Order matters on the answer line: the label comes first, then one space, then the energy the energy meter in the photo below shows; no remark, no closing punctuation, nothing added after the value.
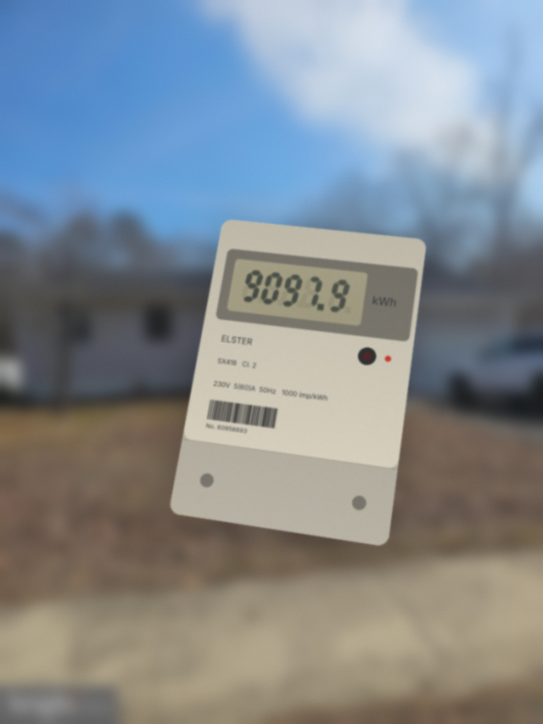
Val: 9097.9 kWh
